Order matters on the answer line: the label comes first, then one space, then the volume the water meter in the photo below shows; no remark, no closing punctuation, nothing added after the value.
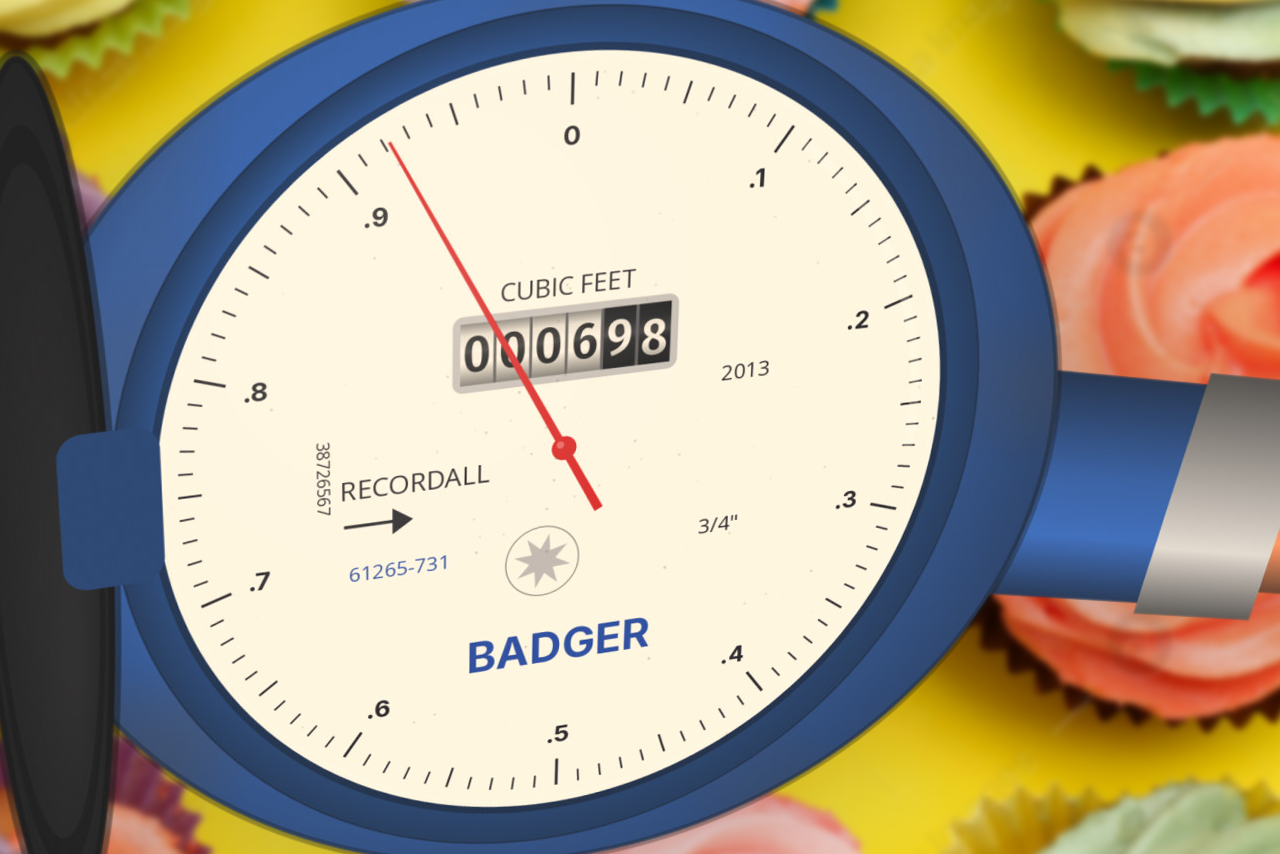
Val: 697.92 ft³
